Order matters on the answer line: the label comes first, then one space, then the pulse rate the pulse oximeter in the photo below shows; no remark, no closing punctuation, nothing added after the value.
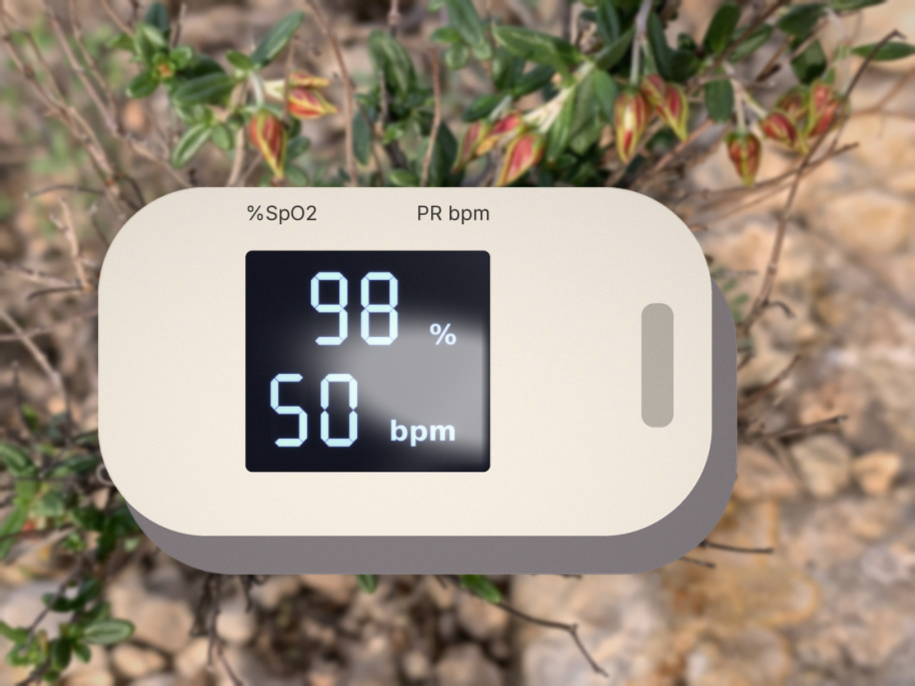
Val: 50 bpm
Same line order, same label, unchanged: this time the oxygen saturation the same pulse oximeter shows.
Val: 98 %
